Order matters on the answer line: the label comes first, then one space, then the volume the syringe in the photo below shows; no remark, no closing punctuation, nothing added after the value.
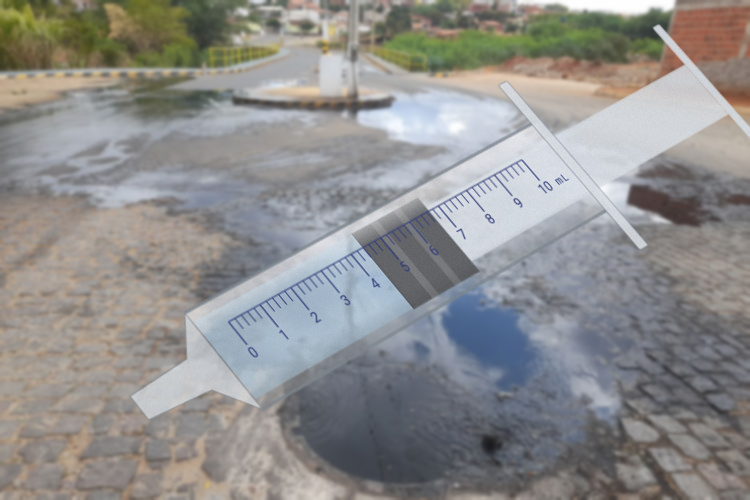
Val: 4.4 mL
